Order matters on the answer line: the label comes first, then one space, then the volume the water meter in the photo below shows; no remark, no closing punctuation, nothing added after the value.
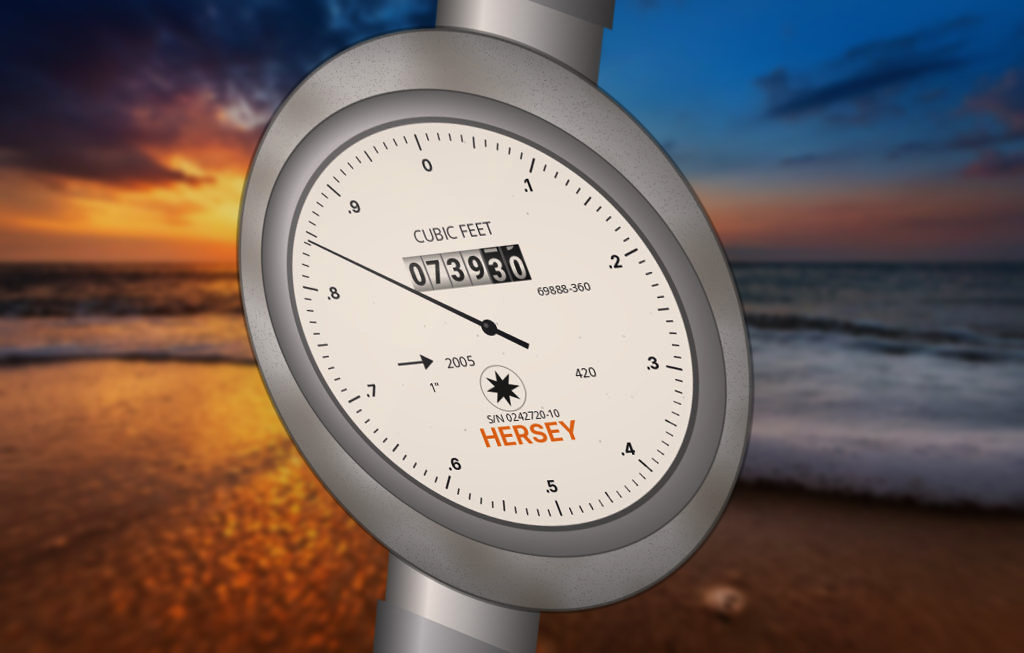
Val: 73929.84 ft³
